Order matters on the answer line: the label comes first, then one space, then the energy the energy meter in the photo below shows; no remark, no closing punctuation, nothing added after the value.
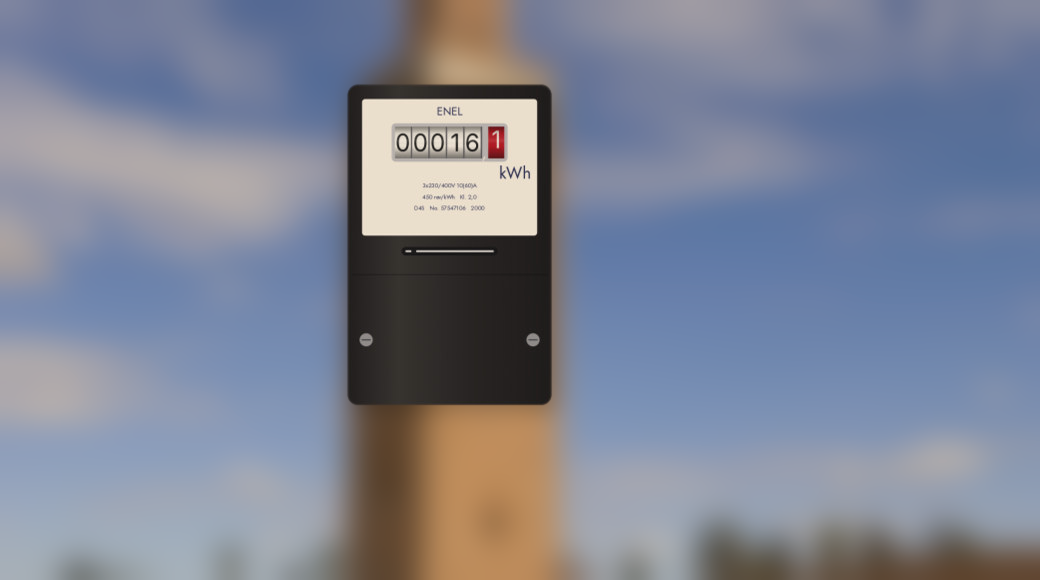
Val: 16.1 kWh
